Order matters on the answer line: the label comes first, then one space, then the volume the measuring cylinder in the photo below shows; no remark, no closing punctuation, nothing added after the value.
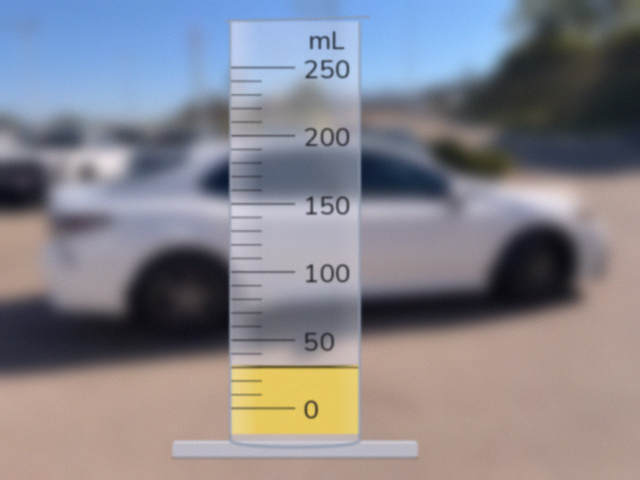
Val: 30 mL
